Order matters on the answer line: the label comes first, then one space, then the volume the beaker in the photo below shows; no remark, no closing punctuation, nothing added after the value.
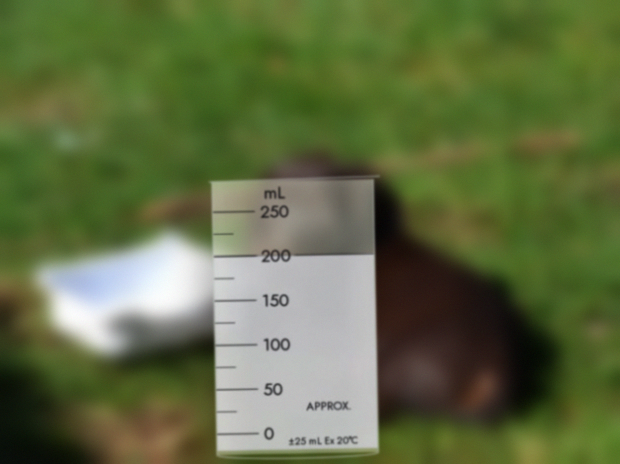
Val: 200 mL
